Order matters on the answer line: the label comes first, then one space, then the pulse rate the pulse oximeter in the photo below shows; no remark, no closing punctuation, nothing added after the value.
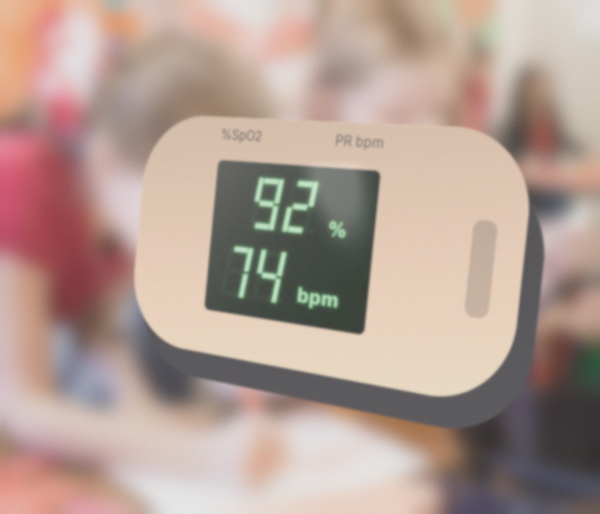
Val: 74 bpm
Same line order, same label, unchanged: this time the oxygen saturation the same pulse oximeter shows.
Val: 92 %
